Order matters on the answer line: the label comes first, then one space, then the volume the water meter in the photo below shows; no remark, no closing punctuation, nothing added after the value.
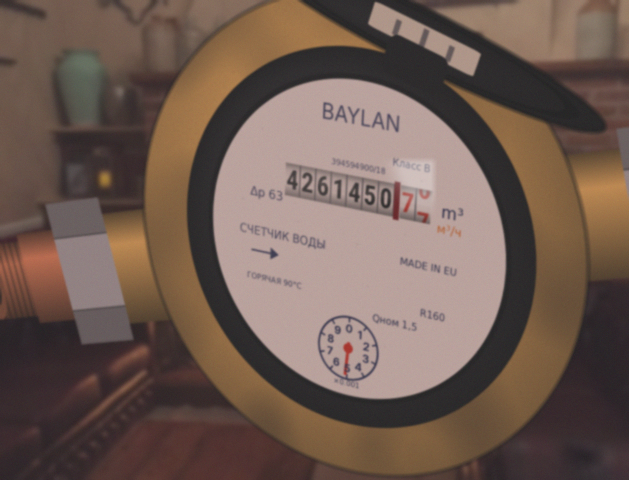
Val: 4261450.765 m³
